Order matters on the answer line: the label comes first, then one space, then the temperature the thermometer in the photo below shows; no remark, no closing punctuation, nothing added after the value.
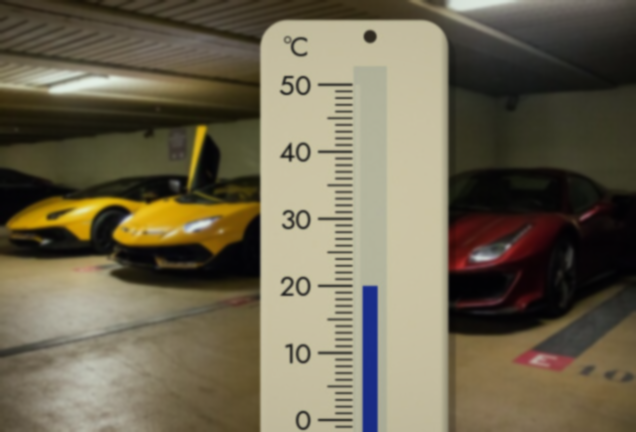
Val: 20 °C
